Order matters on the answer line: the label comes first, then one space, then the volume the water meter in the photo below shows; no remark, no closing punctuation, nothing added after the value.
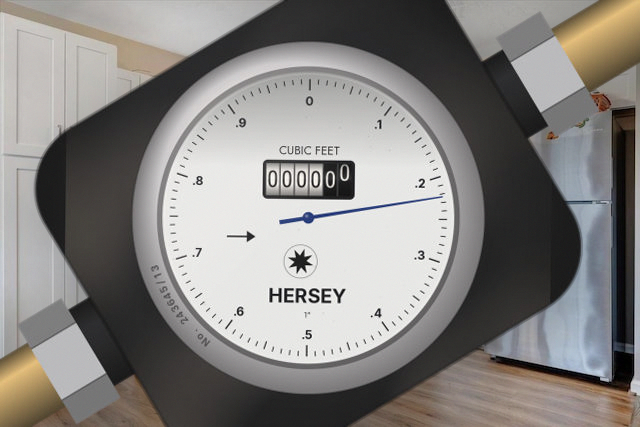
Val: 0.22 ft³
